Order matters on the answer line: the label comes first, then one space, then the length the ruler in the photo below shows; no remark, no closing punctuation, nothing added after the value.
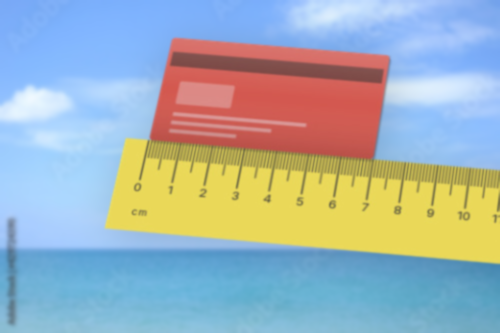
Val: 7 cm
